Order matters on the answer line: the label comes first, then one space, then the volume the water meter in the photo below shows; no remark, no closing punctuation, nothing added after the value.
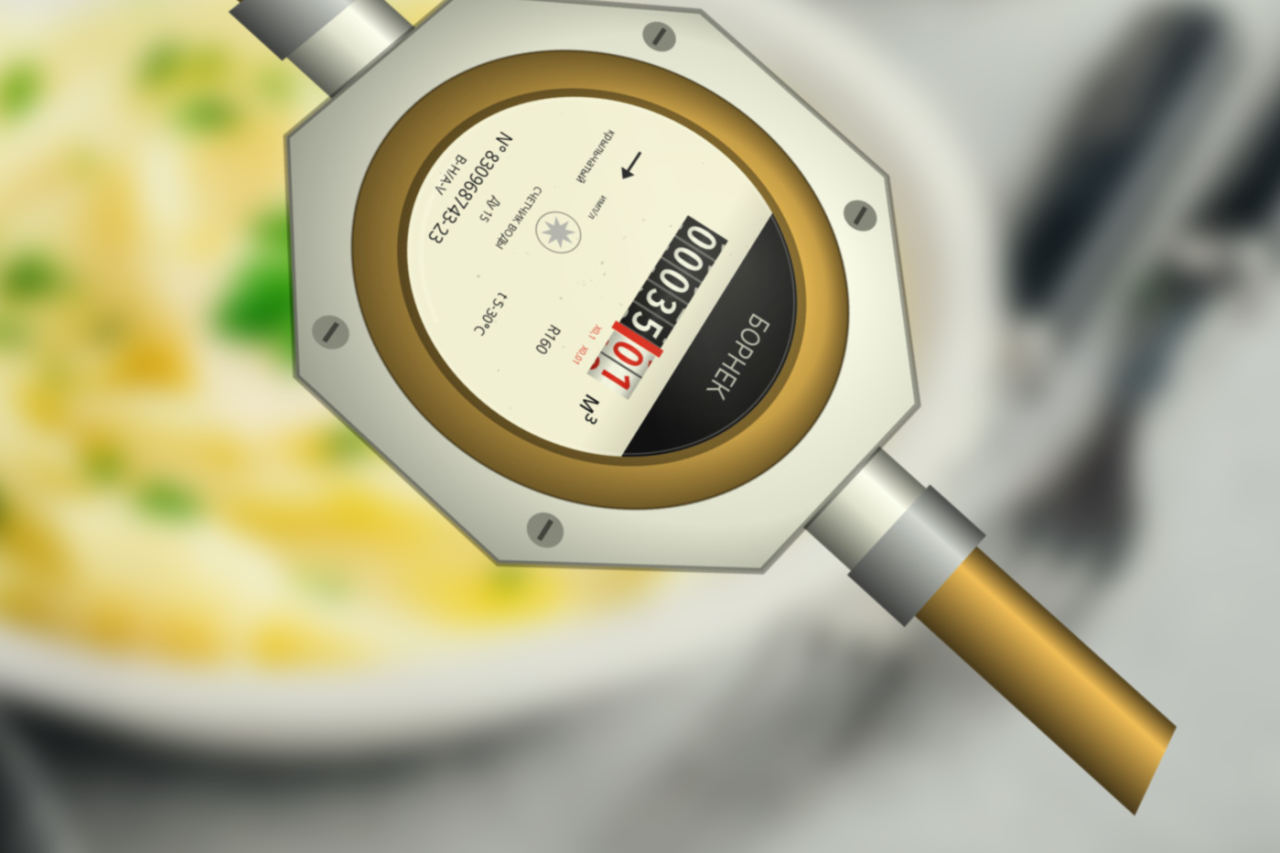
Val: 35.01 m³
